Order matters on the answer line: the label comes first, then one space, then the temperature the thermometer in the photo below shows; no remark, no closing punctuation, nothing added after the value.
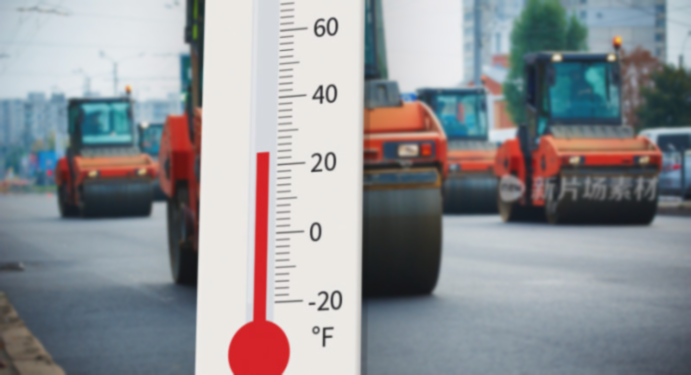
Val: 24 °F
